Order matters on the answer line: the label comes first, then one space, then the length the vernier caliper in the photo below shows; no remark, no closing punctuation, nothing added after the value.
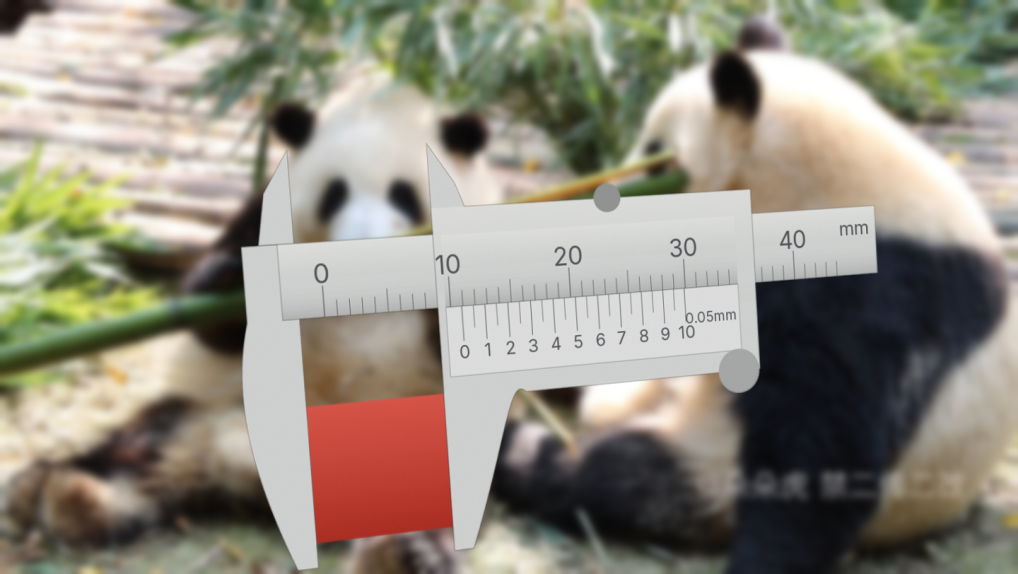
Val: 10.9 mm
